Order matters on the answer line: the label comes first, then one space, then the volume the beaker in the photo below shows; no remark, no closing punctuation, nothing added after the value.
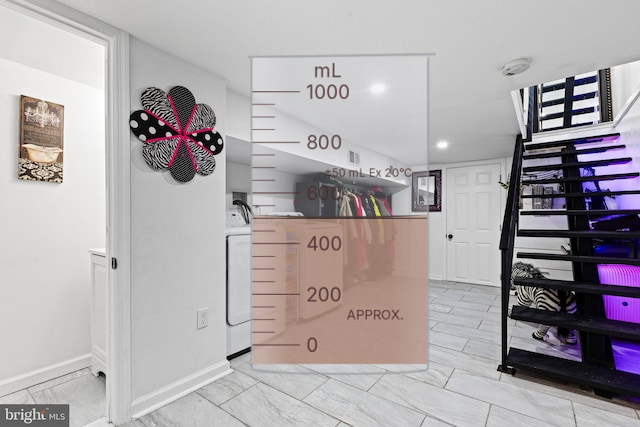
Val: 500 mL
